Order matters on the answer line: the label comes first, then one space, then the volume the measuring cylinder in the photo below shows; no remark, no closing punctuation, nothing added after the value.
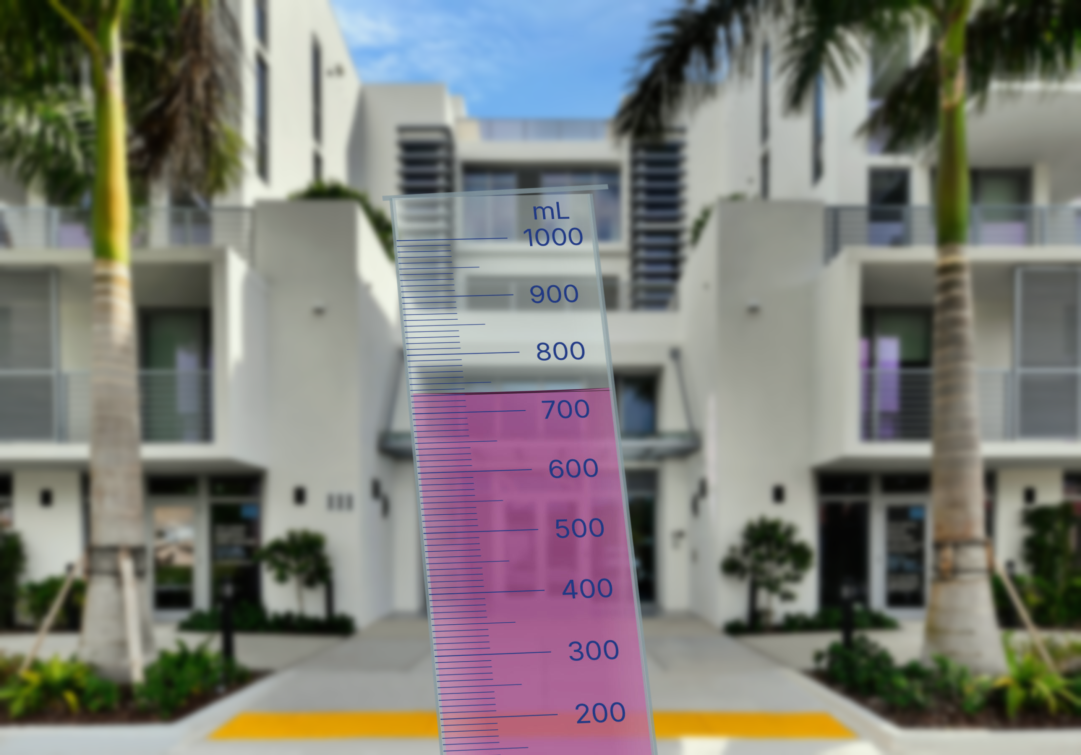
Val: 730 mL
